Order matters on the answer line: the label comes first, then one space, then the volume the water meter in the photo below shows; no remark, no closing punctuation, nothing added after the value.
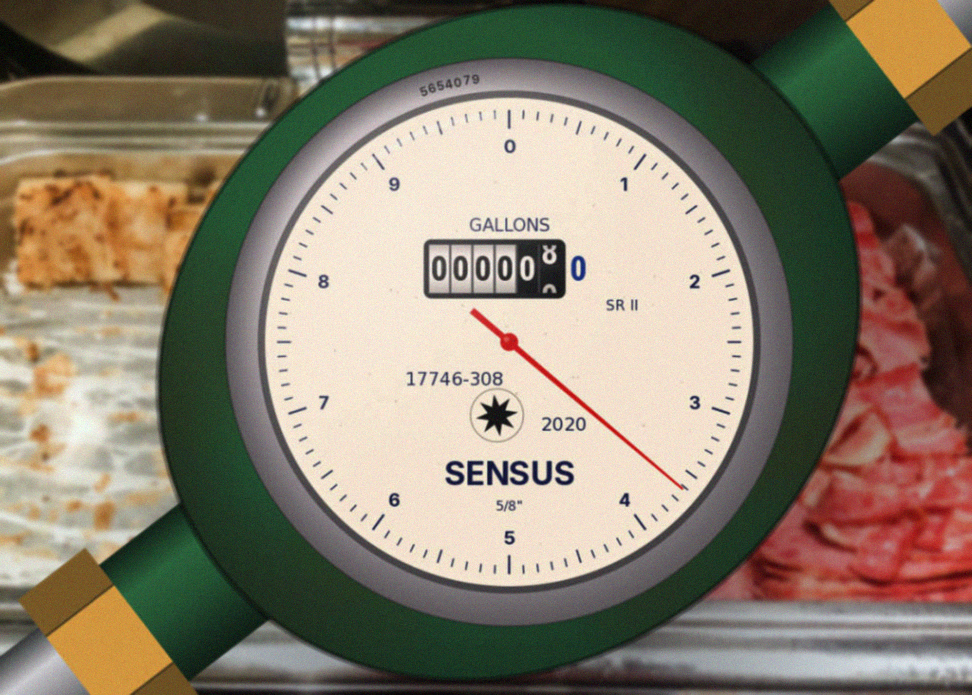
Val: 83.6 gal
